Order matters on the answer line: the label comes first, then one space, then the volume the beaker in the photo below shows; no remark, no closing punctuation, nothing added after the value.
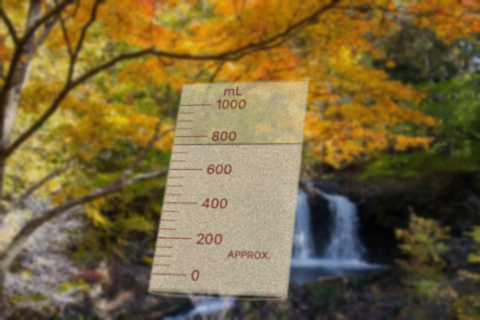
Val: 750 mL
